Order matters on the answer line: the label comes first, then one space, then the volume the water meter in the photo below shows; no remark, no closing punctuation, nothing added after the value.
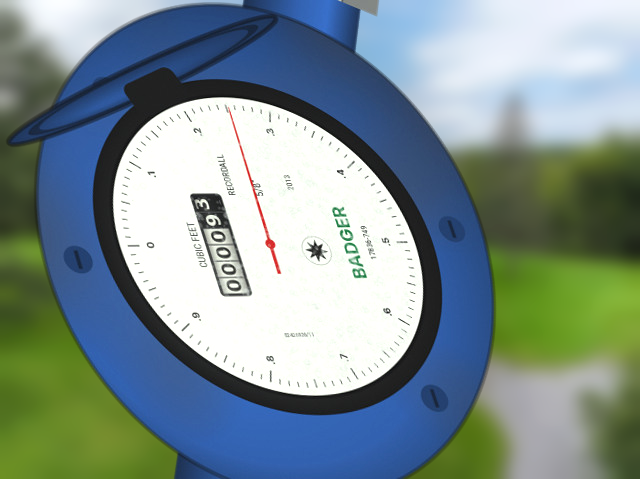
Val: 93.25 ft³
